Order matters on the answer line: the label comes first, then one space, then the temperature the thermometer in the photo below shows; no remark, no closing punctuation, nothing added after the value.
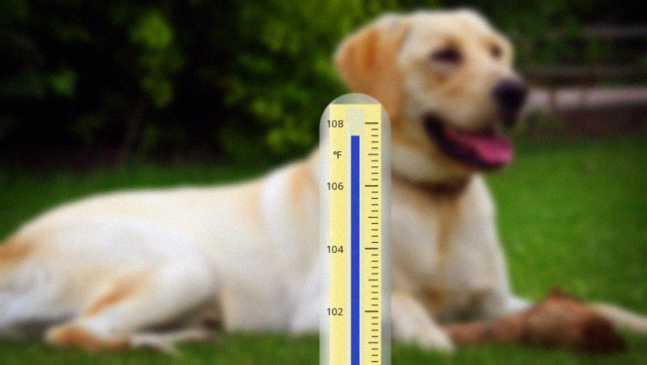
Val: 107.6 °F
